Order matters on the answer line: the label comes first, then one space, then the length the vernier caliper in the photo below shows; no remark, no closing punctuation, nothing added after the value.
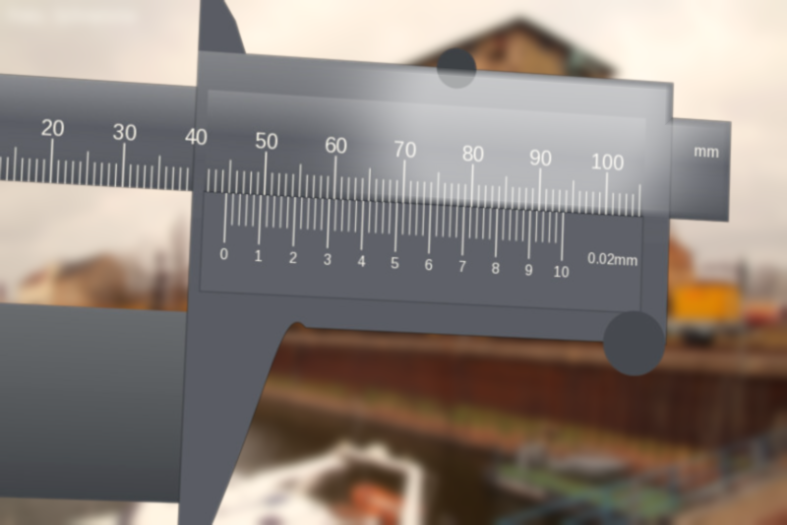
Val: 44.6 mm
